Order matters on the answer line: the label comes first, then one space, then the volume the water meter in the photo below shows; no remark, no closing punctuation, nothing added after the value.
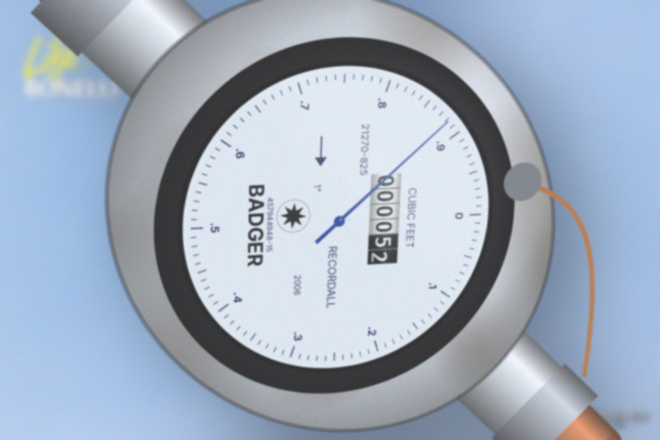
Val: 51.88 ft³
